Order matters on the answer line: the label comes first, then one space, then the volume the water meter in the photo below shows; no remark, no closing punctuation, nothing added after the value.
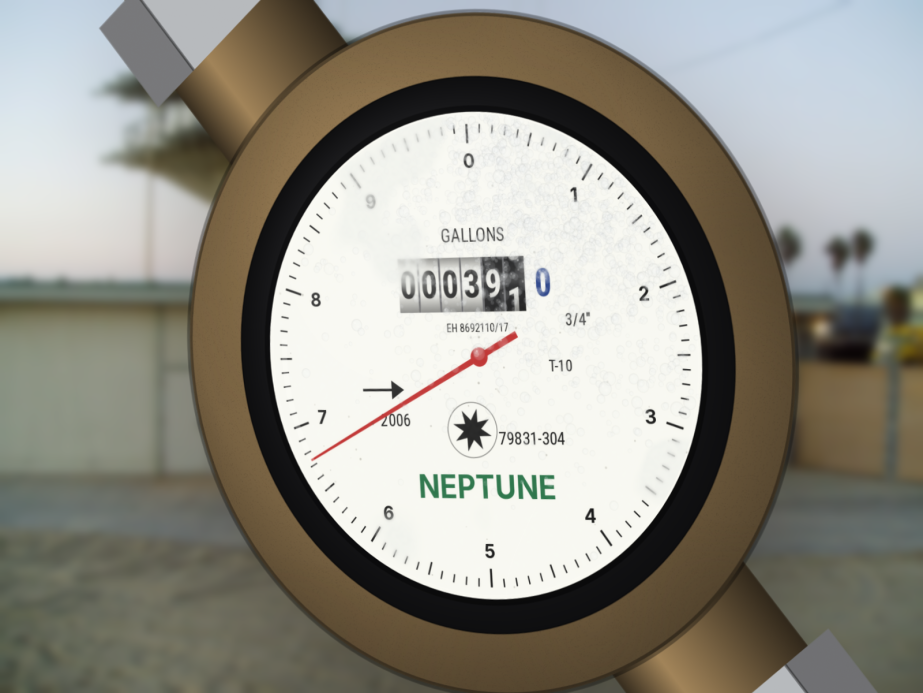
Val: 3906.7 gal
